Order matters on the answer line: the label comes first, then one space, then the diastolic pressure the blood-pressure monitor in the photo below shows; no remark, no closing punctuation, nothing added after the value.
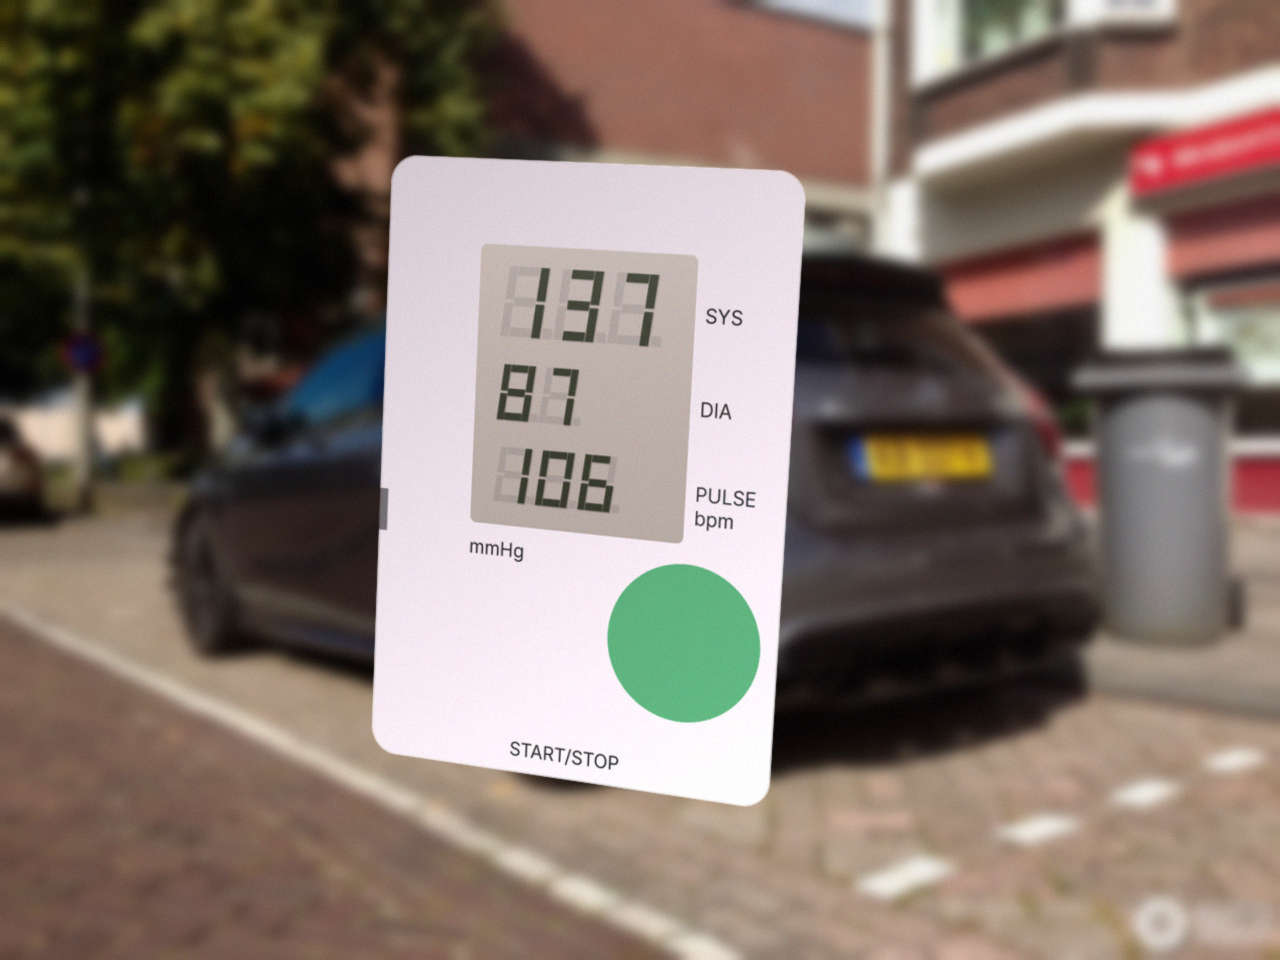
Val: 87 mmHg
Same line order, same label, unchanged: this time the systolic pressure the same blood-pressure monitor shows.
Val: 137 mmHg
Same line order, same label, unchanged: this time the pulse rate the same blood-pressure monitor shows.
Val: 106 bpm
